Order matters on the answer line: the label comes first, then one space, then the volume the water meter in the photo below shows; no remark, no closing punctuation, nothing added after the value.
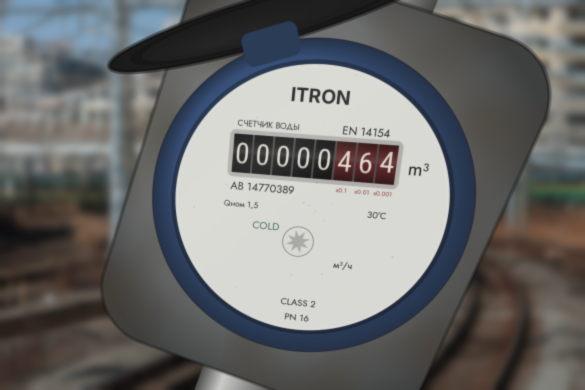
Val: 0.464 m³
